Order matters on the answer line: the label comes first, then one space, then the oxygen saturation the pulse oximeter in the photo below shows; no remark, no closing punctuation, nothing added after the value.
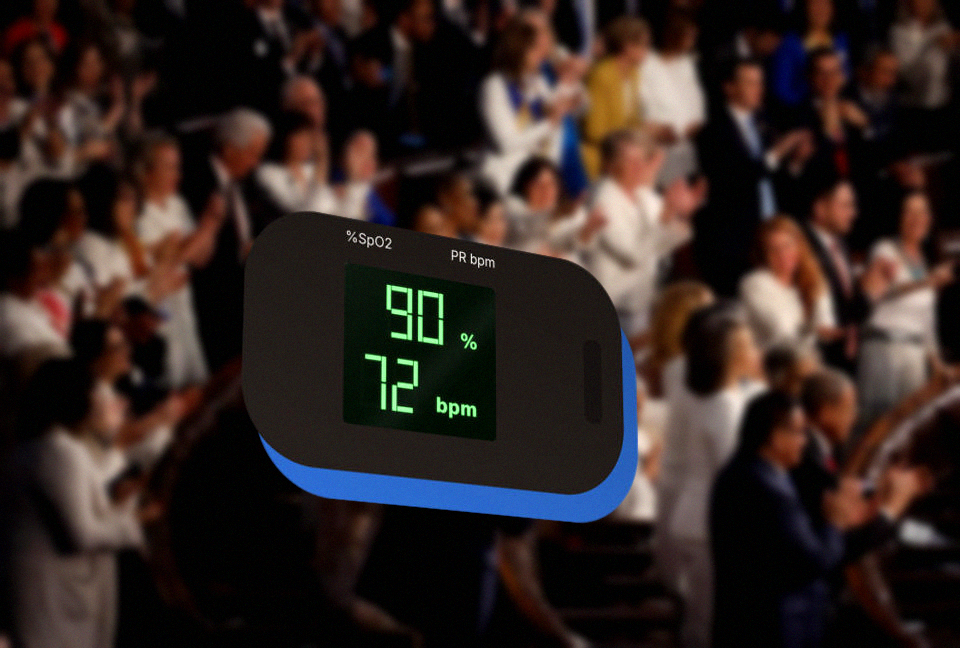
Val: 90 %
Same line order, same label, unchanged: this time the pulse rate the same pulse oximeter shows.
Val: 72 bpm
